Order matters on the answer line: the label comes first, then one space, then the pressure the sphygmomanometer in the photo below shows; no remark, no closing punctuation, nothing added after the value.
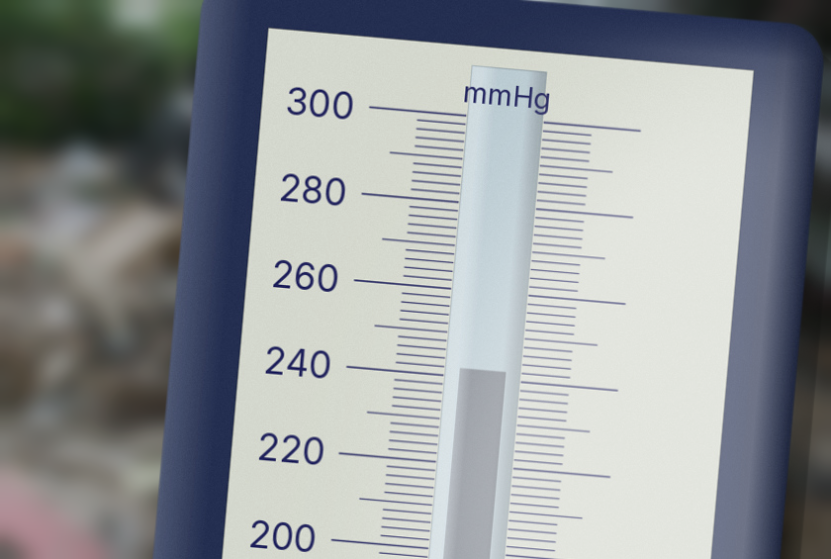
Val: 242 mmHg
